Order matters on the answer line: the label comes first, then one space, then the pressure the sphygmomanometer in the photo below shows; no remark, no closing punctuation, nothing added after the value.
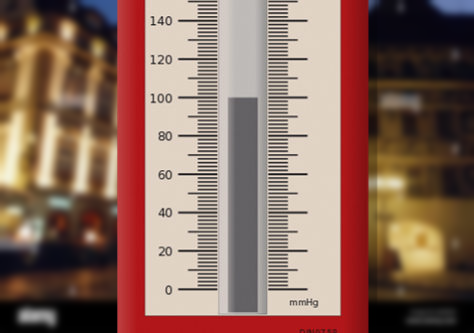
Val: 100 mmHg
